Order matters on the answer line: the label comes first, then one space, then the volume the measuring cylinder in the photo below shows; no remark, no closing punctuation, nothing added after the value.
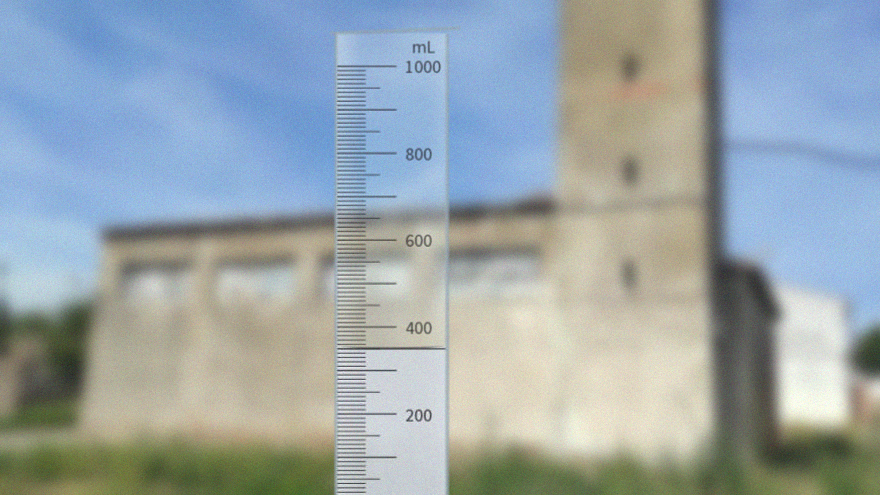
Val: 350 mL
